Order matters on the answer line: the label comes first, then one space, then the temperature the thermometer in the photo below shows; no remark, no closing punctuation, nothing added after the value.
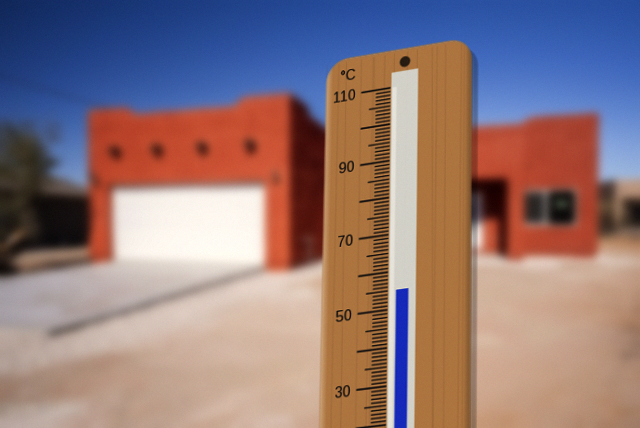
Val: 55 °C
